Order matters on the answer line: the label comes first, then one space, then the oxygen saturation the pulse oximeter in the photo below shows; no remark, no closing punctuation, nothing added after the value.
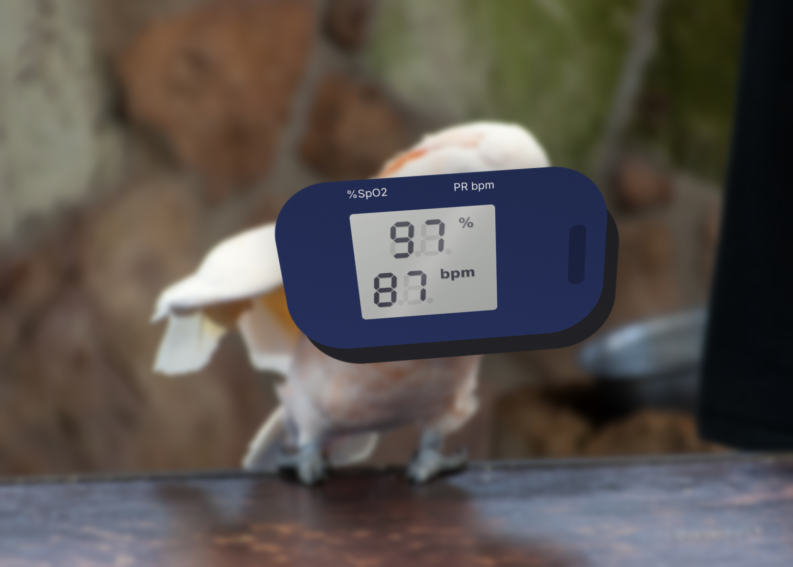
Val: 97 %
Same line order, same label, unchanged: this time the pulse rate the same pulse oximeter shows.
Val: 87 bpm
